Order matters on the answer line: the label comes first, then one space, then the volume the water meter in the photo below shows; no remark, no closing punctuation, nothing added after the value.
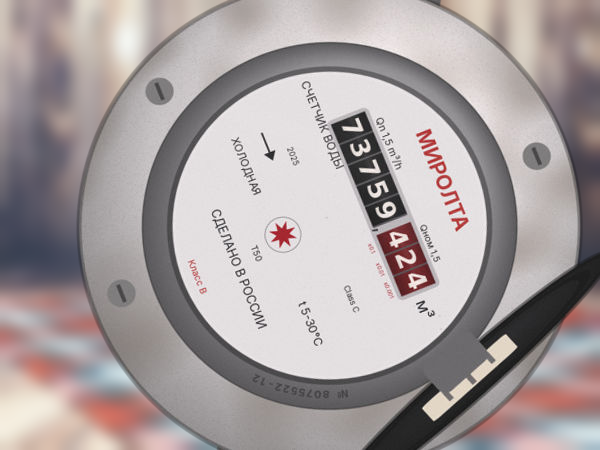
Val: 73759.424 m³
